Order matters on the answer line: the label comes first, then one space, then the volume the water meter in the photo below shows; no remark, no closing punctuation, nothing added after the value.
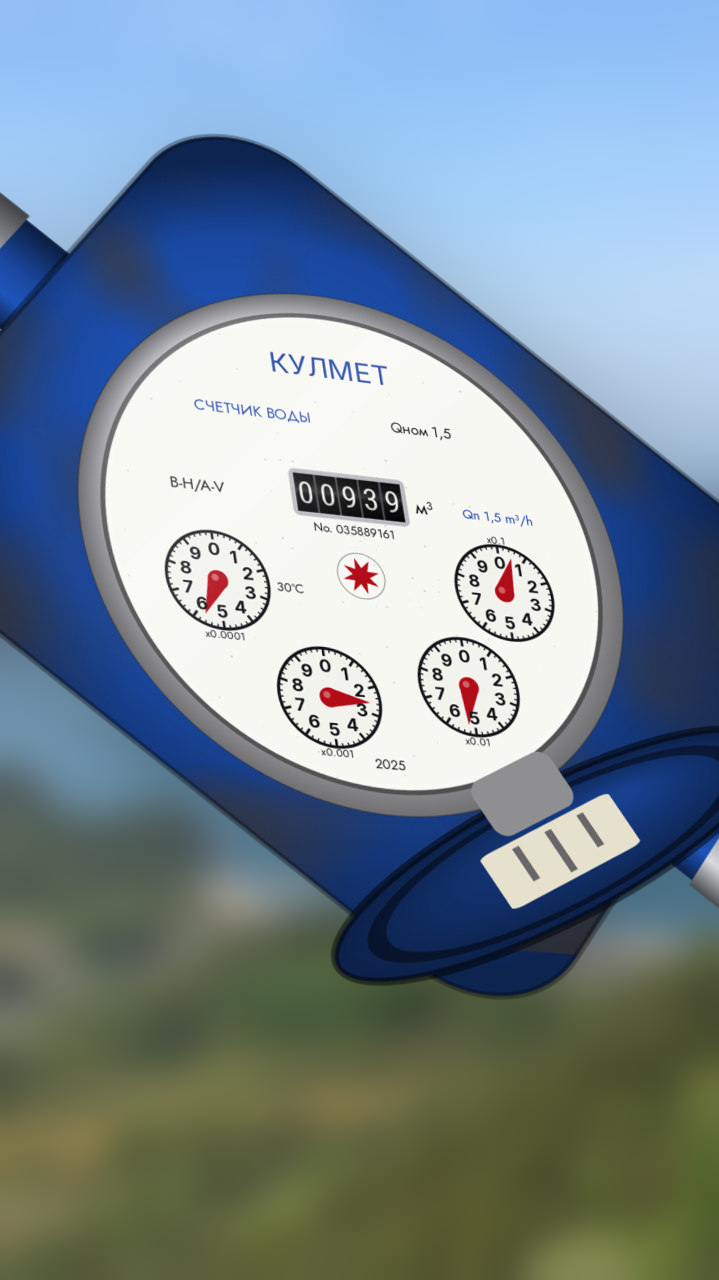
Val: 939.0525 m³
